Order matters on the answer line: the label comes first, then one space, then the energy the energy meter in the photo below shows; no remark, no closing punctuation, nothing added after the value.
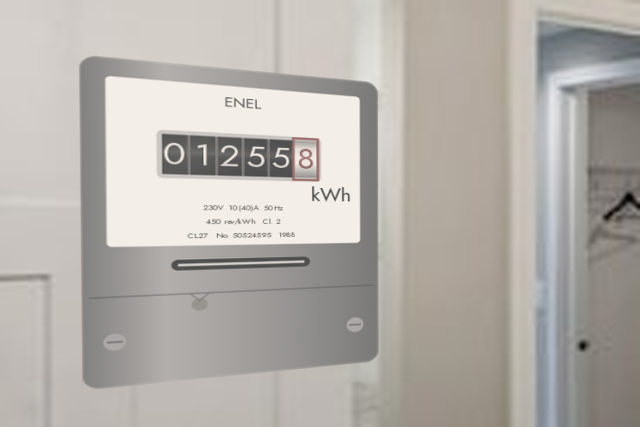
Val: 1255.8 kWh
